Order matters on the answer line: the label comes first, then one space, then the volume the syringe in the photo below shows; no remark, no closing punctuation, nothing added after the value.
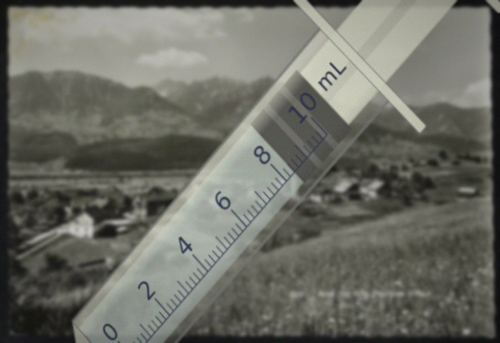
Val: 8.4 mL
